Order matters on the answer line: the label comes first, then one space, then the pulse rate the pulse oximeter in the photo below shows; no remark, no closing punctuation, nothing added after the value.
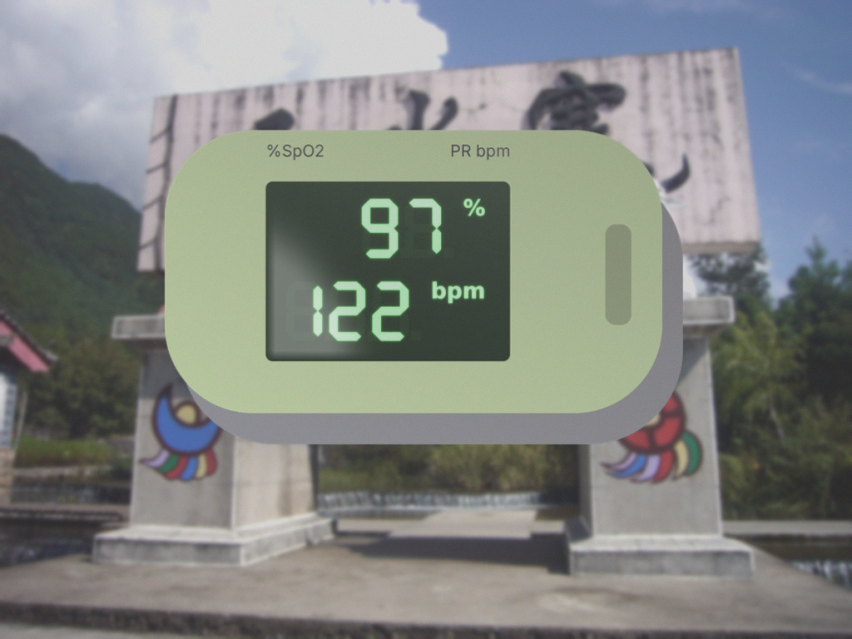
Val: 122 bpm
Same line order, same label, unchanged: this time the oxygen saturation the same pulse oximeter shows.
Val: 97 %
